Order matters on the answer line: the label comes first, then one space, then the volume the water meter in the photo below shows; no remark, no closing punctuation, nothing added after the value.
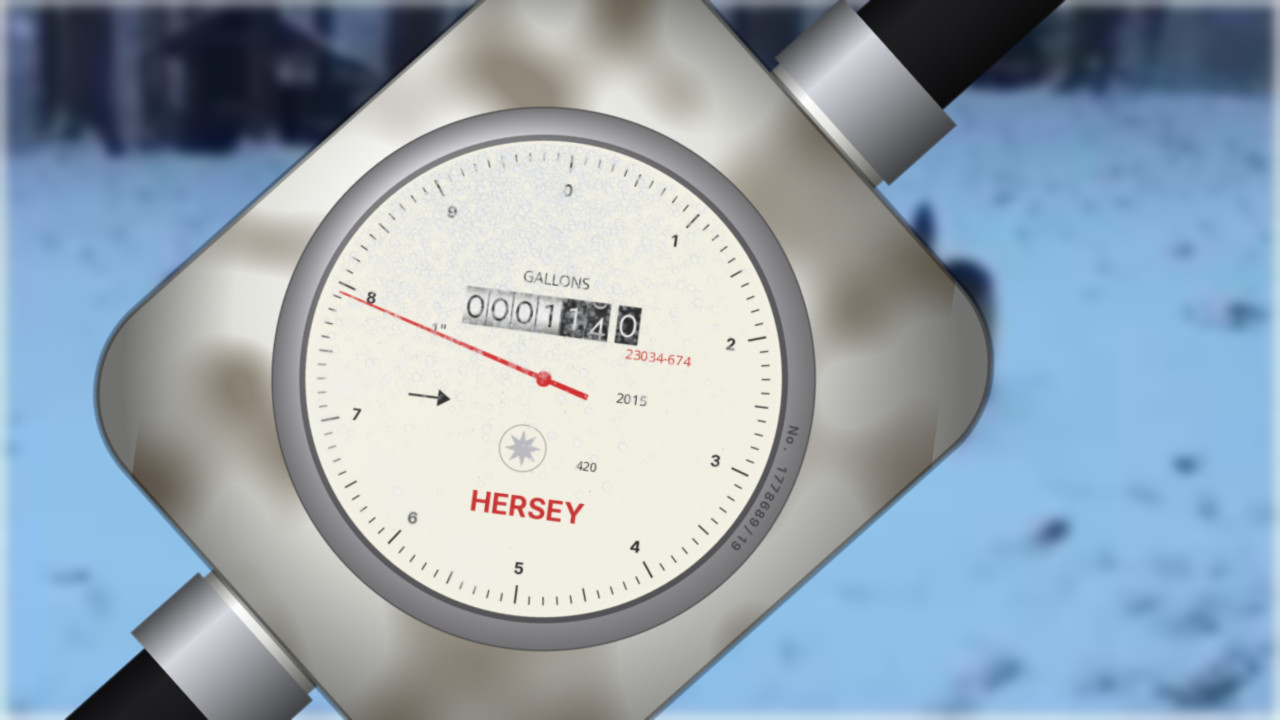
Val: 1137.9 gal
